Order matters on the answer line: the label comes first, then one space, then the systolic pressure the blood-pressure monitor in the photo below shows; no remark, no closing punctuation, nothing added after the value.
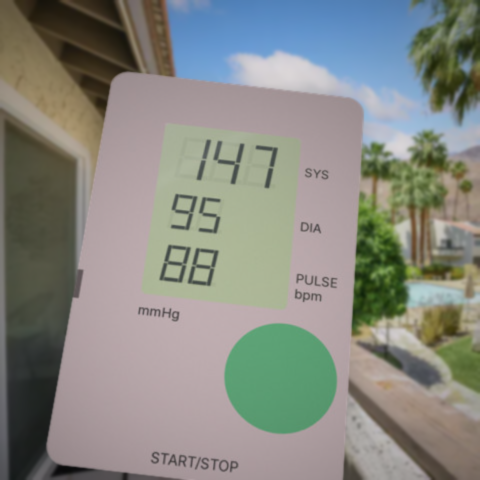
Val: 147 mmHg
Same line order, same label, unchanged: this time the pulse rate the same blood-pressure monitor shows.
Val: 88 bpm
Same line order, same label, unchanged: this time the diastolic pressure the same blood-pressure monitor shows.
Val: 95 mmHg
